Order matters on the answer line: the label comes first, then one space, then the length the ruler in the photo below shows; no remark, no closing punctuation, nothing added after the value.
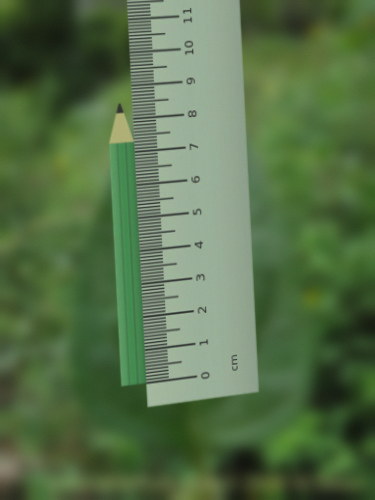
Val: 8.5 cm
